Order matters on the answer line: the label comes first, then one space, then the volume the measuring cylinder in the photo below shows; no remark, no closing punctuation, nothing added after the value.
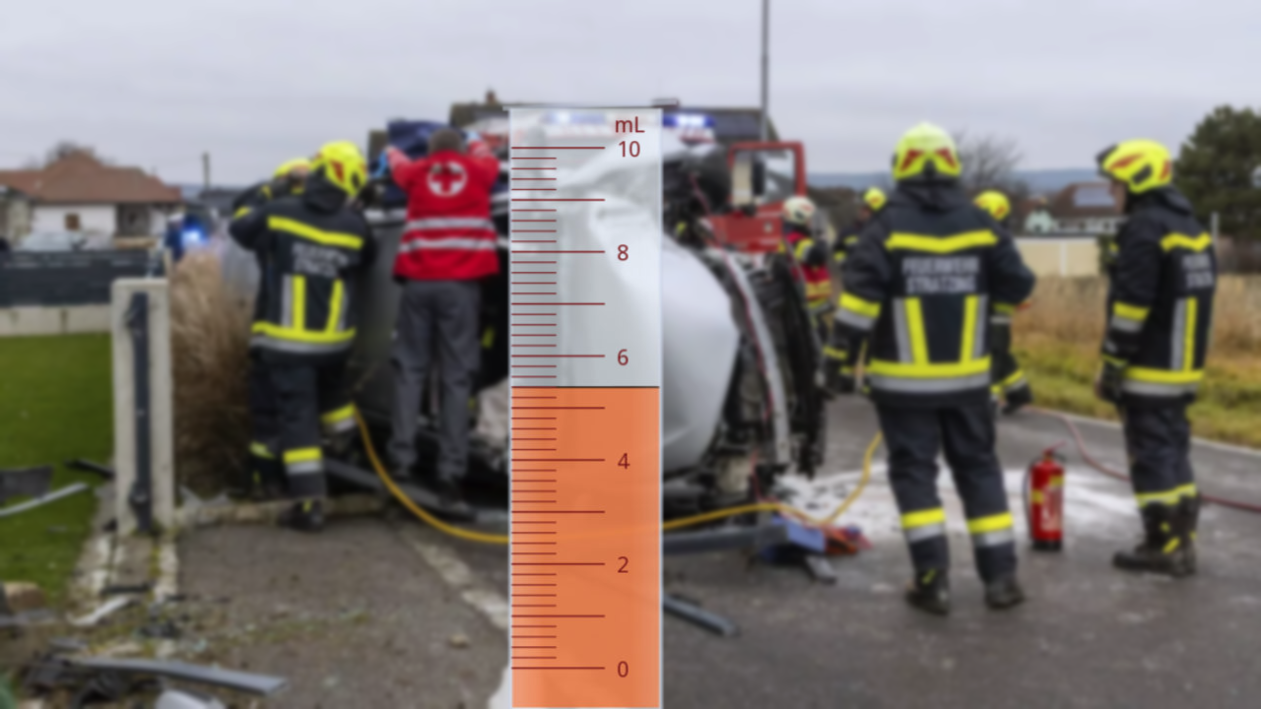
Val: 5.4 mL
